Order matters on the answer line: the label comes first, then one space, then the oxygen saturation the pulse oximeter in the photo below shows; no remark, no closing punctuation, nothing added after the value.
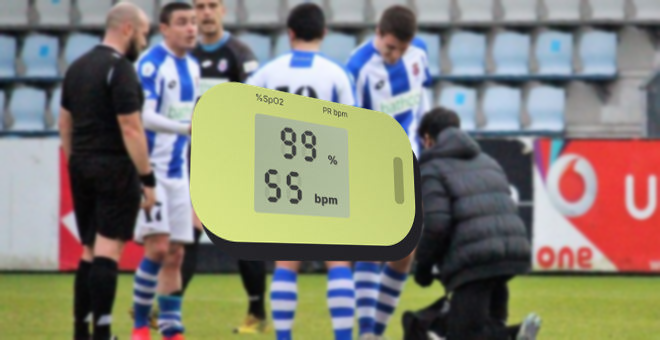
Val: 99 %
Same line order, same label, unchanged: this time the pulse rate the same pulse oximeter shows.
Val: 55 bpm
